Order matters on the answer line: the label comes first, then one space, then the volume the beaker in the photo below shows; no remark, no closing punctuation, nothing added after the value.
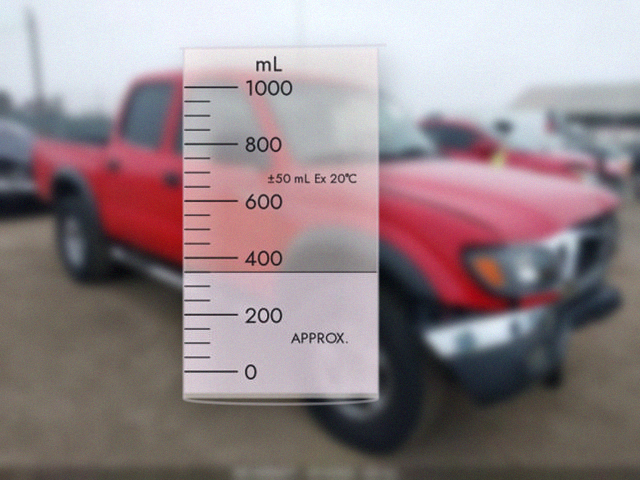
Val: 350 mL
